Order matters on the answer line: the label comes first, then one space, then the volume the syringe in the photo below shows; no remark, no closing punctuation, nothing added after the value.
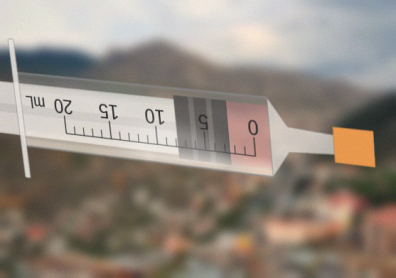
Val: 2.5 mL
